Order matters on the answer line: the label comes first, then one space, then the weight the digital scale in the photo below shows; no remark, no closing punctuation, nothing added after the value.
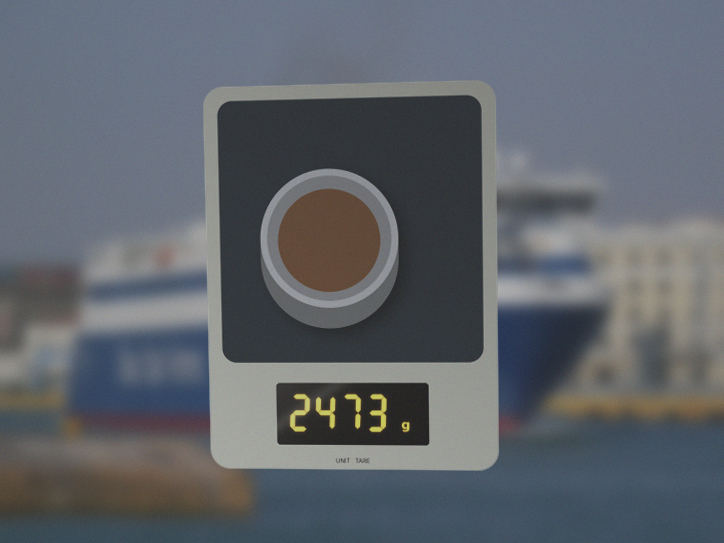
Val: 2473 g
